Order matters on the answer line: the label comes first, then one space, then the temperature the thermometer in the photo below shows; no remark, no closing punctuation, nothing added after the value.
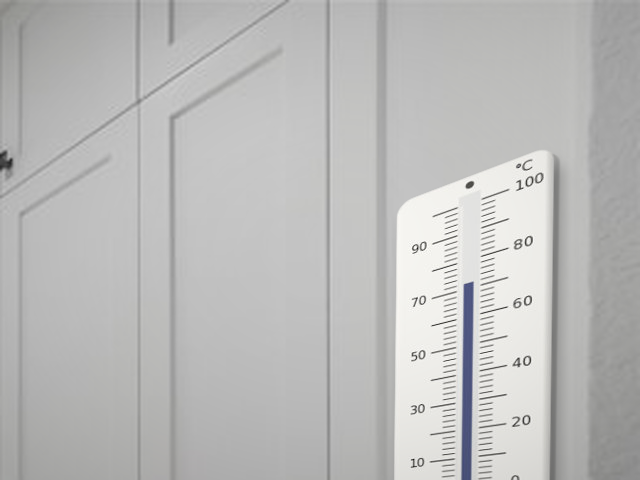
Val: 72 °C
